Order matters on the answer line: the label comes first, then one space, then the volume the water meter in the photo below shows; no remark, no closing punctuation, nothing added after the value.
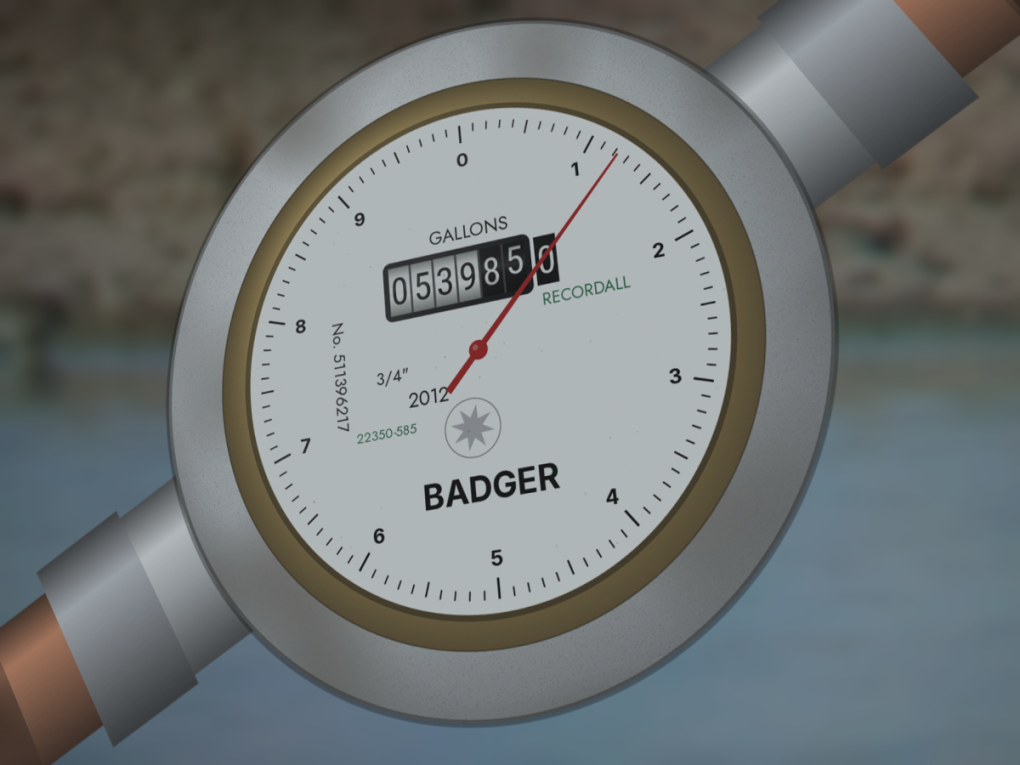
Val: 539851.2 gal
